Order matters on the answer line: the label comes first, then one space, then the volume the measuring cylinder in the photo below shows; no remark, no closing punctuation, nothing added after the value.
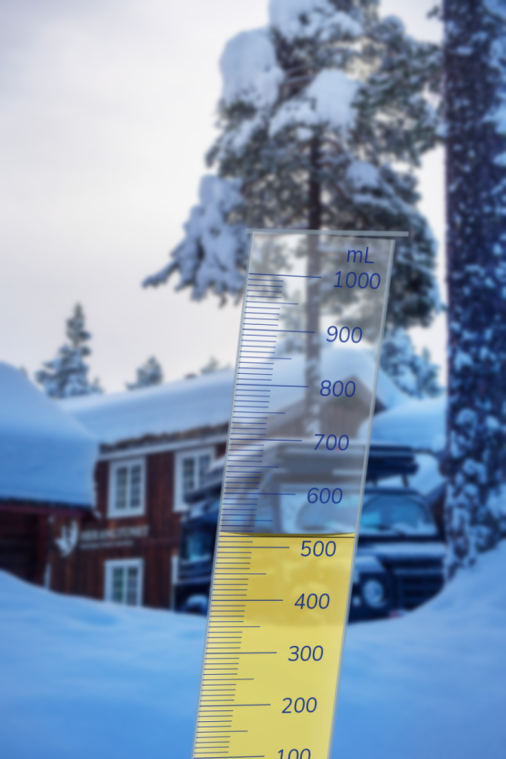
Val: 520 mL
